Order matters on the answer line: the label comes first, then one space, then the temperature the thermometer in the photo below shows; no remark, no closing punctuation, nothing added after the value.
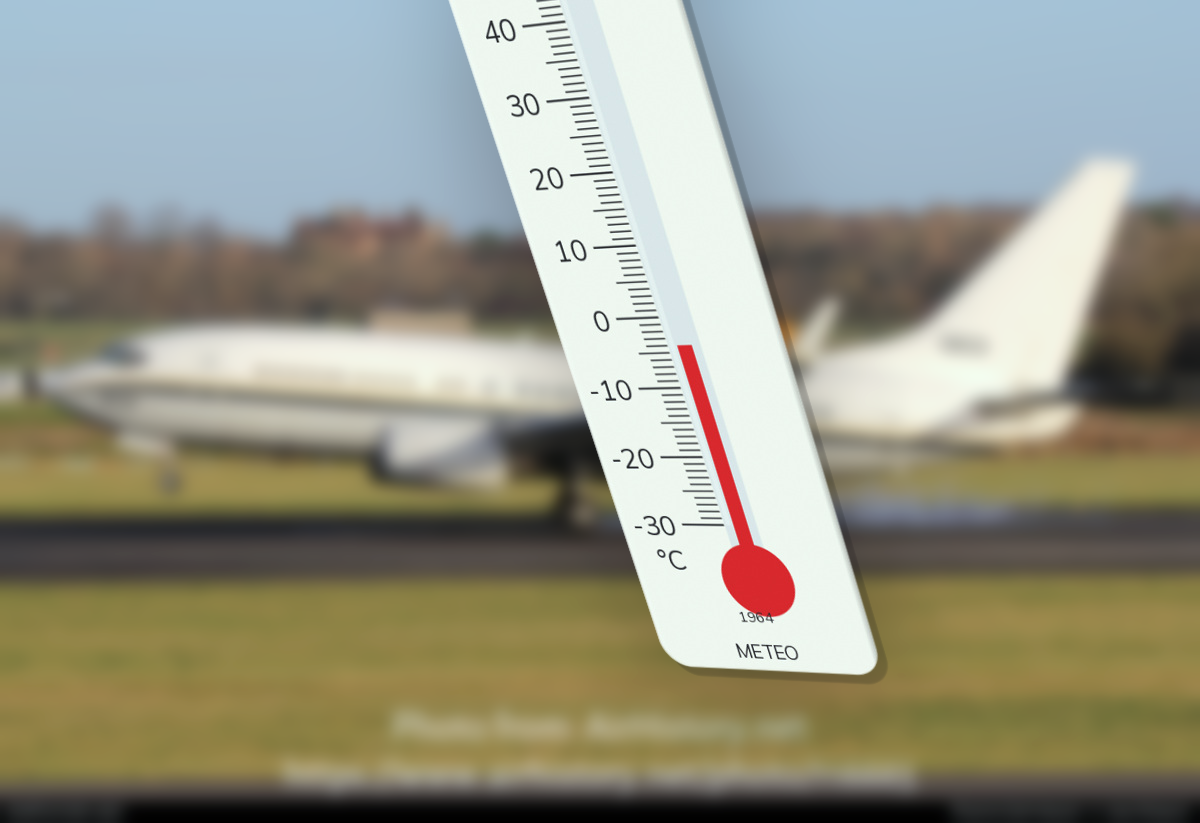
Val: -4 °C
